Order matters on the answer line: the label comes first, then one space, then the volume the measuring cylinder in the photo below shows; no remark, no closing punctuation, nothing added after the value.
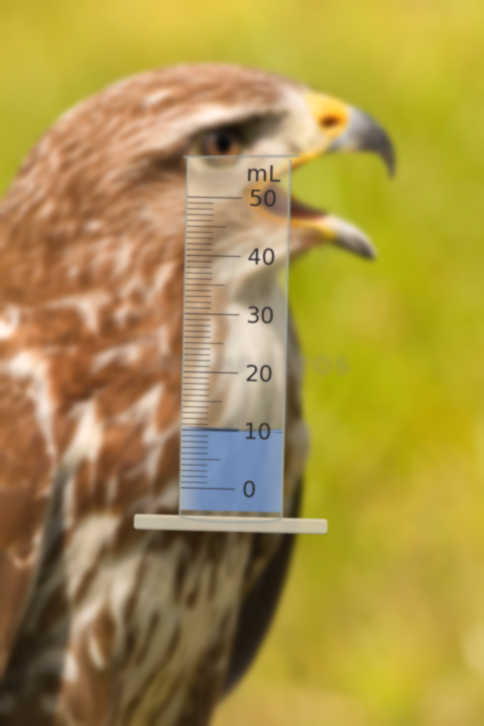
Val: 10 mL
